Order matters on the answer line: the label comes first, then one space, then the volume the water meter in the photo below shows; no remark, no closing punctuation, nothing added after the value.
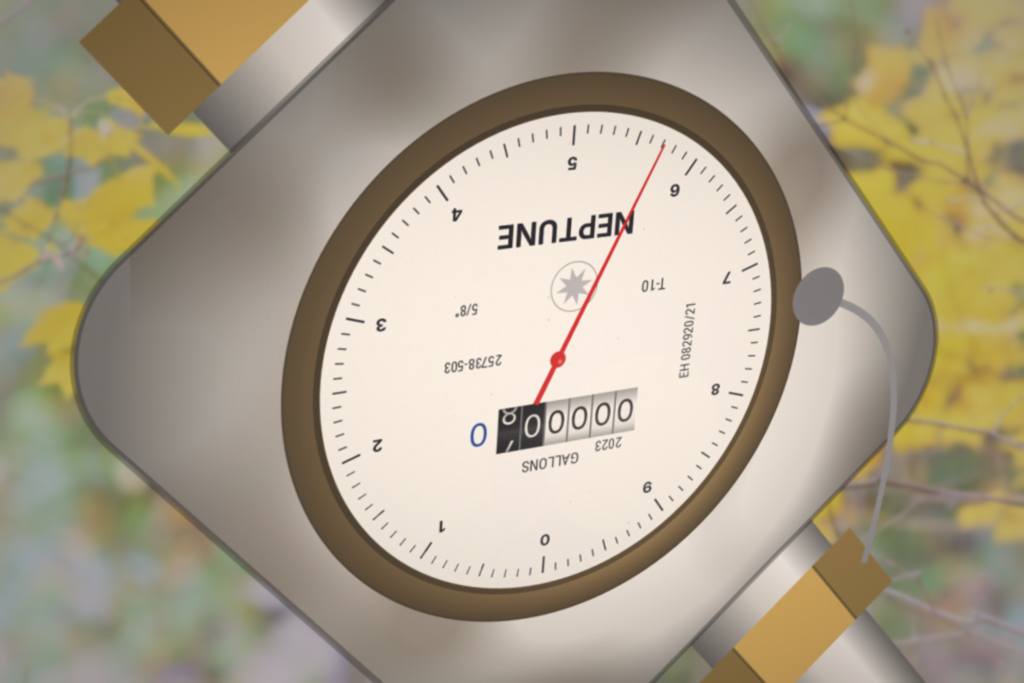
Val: 75.7 gal
